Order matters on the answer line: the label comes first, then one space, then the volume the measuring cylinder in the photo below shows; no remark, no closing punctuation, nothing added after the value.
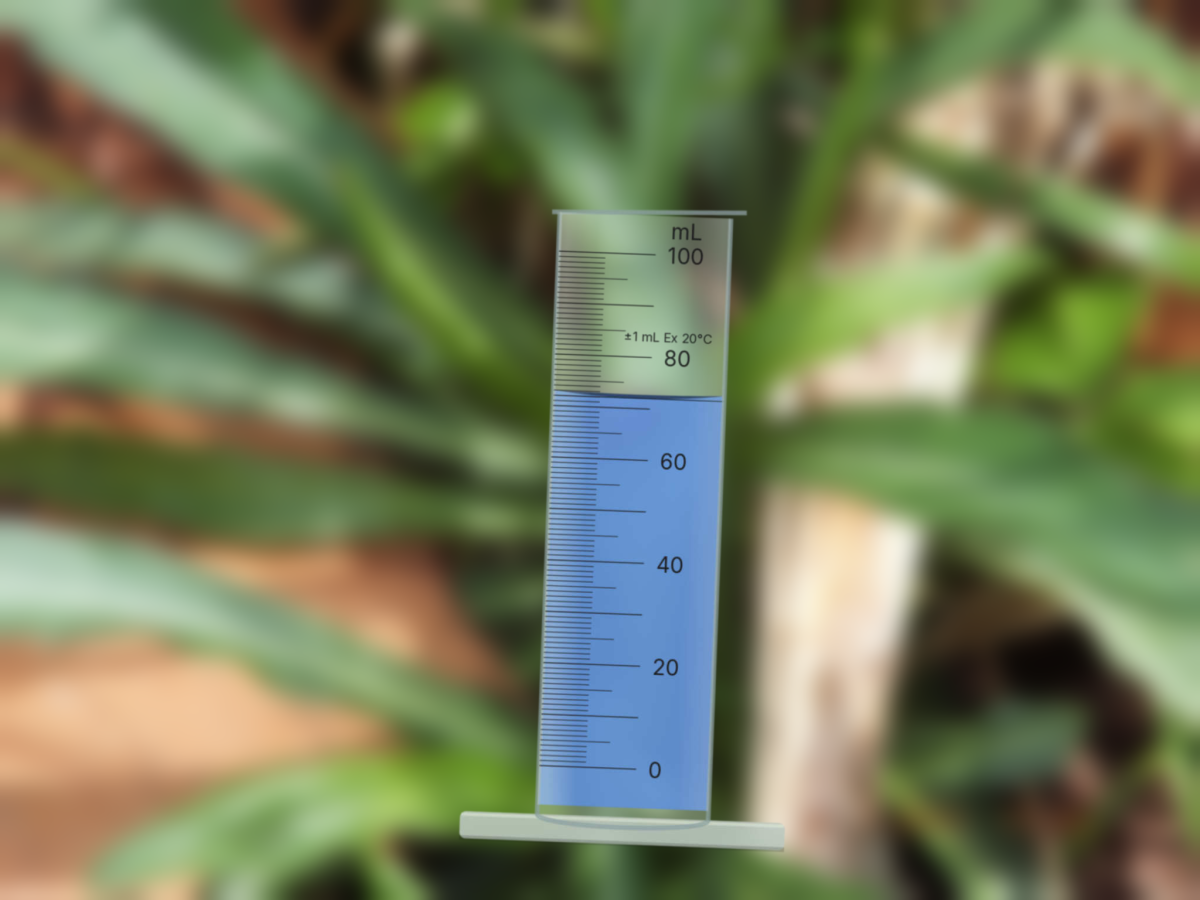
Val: 72 mL
